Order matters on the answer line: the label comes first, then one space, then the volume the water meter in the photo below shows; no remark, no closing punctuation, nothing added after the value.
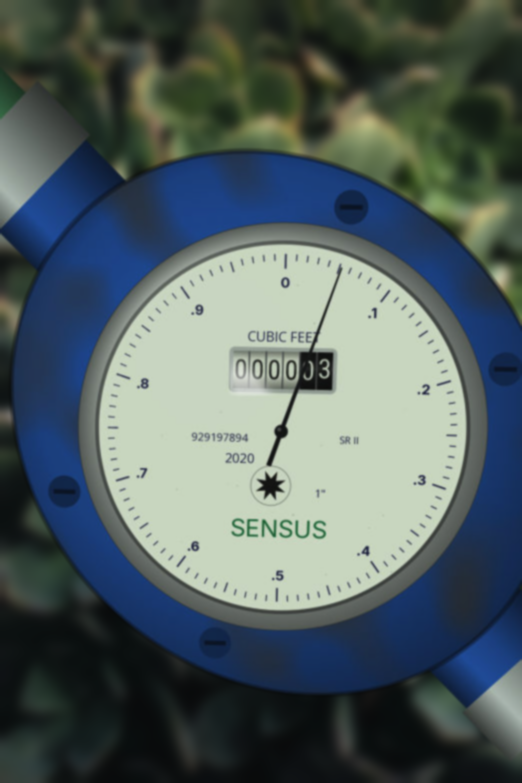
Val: 3.05 ft³
